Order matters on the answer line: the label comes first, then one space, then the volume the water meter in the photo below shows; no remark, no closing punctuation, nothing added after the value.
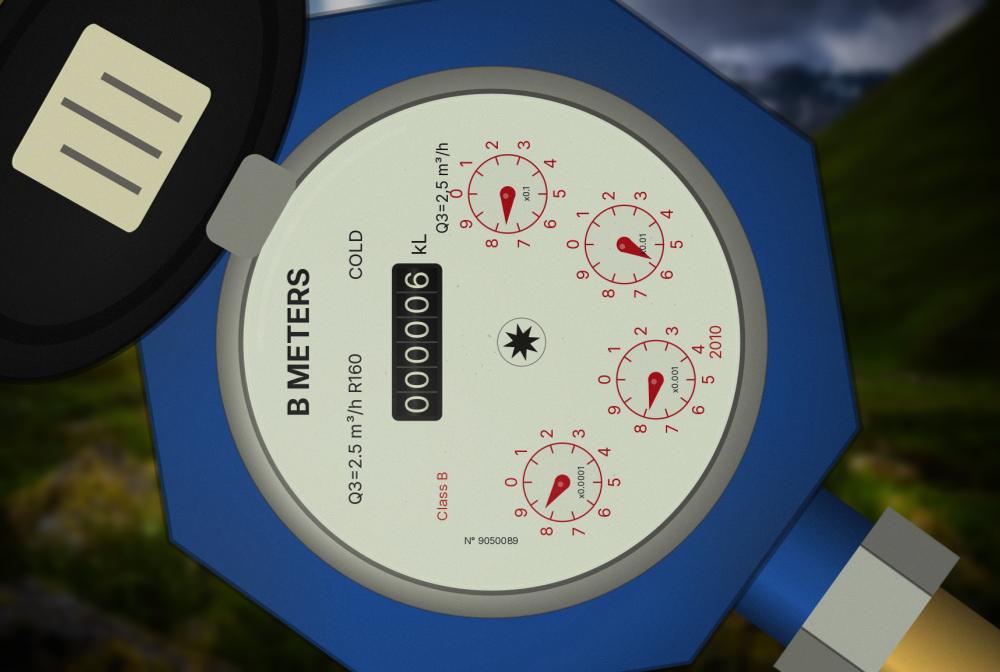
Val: 6.7578 kL
